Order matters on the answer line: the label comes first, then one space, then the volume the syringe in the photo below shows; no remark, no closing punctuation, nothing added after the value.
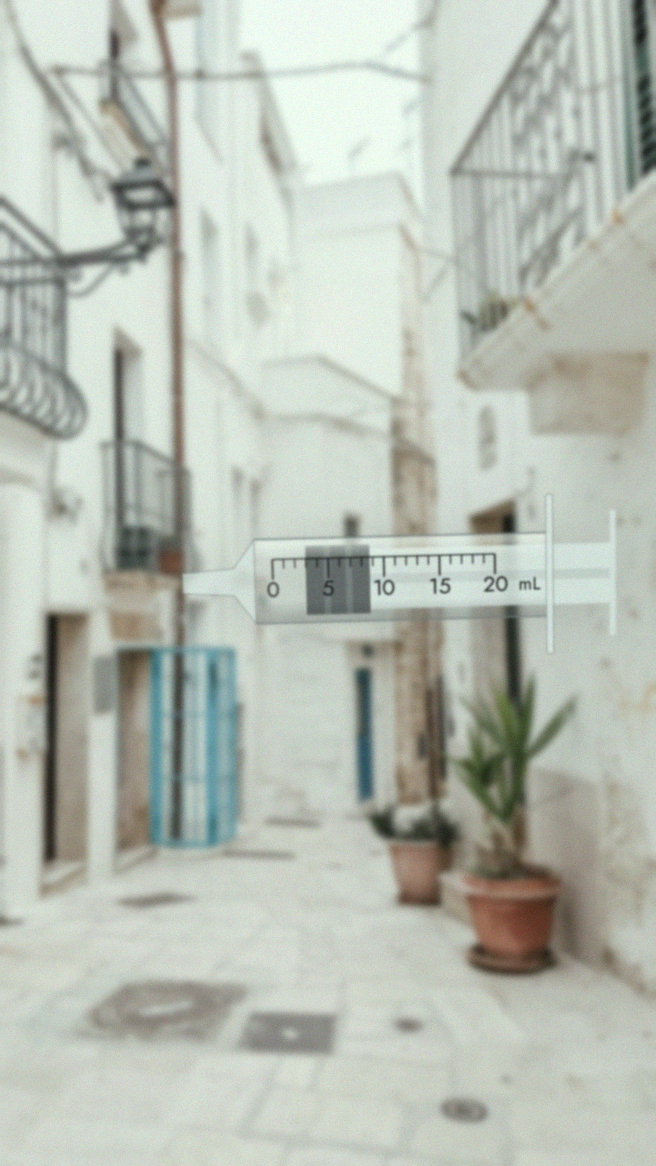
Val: 3 mL
